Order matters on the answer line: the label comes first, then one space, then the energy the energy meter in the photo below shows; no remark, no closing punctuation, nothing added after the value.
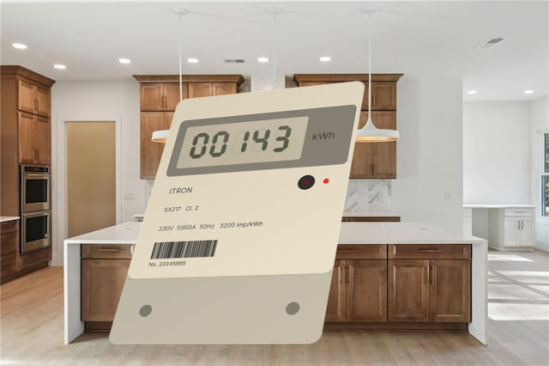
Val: 143 kWh
